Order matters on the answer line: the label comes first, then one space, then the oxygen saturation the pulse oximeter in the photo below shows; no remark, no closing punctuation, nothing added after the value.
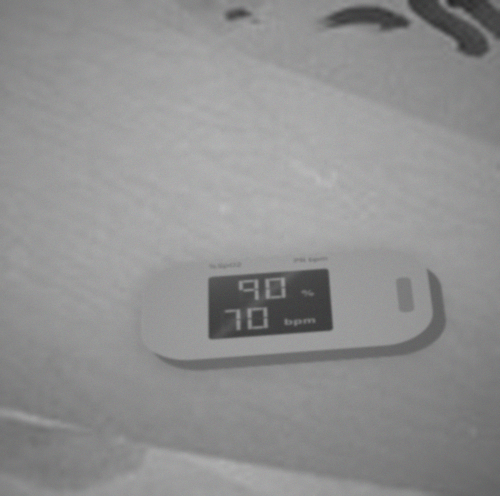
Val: 90 %
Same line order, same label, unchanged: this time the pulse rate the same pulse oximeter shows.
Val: 70 bpm
